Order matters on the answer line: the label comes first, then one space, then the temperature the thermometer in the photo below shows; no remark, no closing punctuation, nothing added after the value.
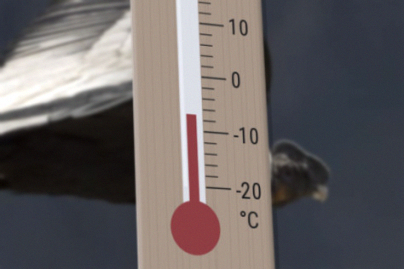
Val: -7 °C
